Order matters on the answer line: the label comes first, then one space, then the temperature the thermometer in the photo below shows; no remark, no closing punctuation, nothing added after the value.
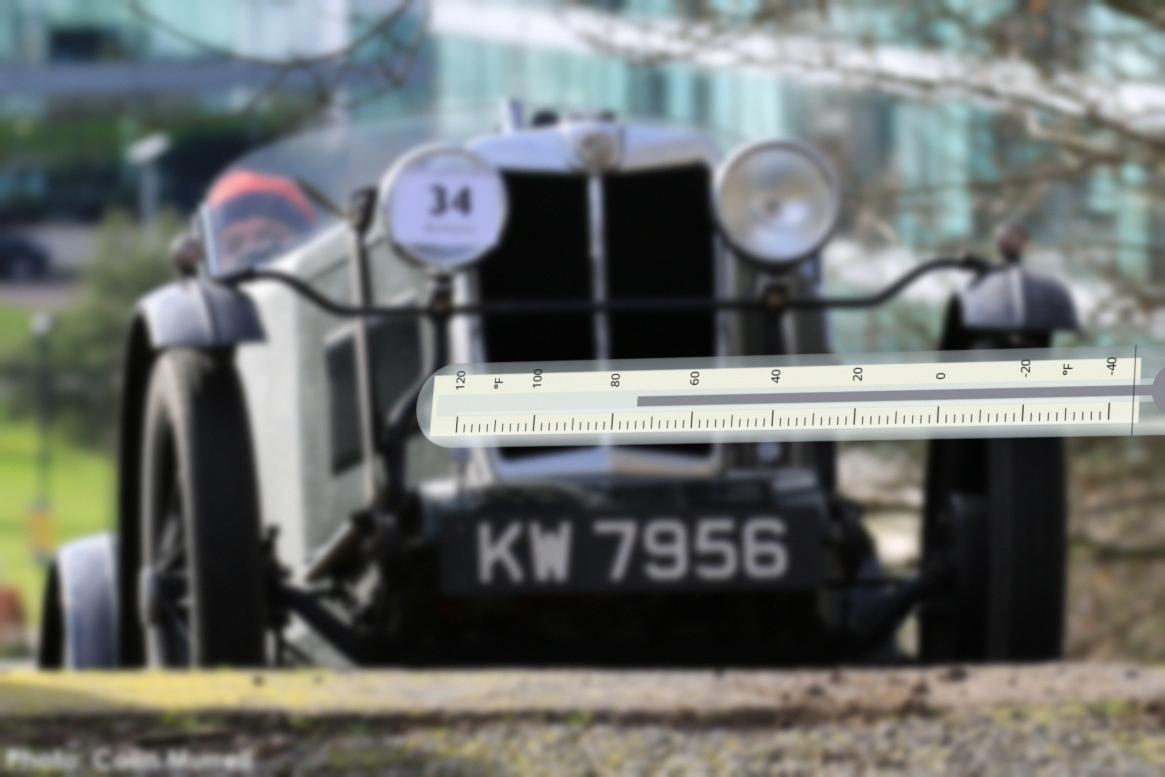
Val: 74 °F
